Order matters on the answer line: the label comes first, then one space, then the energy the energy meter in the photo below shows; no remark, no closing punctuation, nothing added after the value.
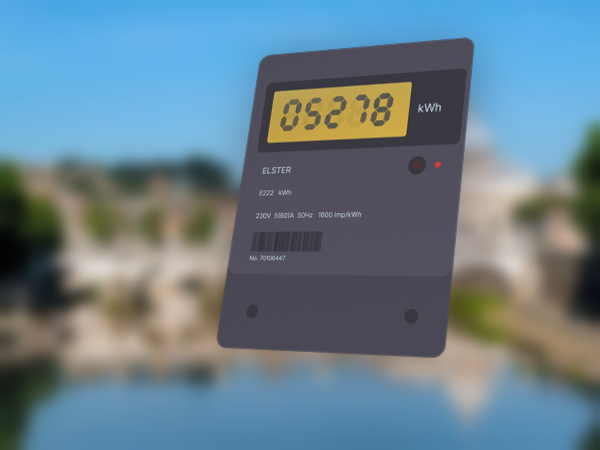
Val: 5278 kWh
